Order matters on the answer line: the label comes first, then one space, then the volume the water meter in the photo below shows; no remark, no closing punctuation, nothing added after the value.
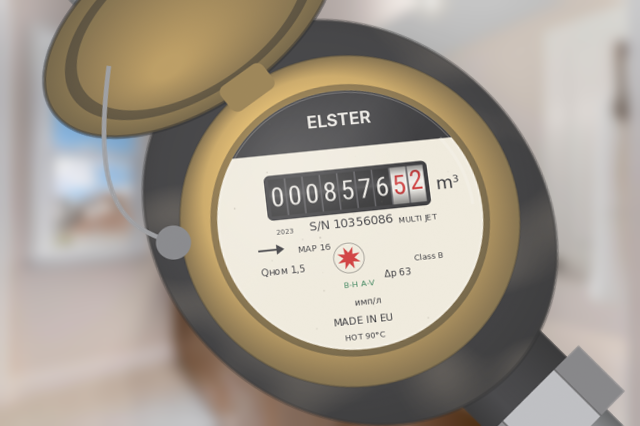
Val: 8576.52 m³
